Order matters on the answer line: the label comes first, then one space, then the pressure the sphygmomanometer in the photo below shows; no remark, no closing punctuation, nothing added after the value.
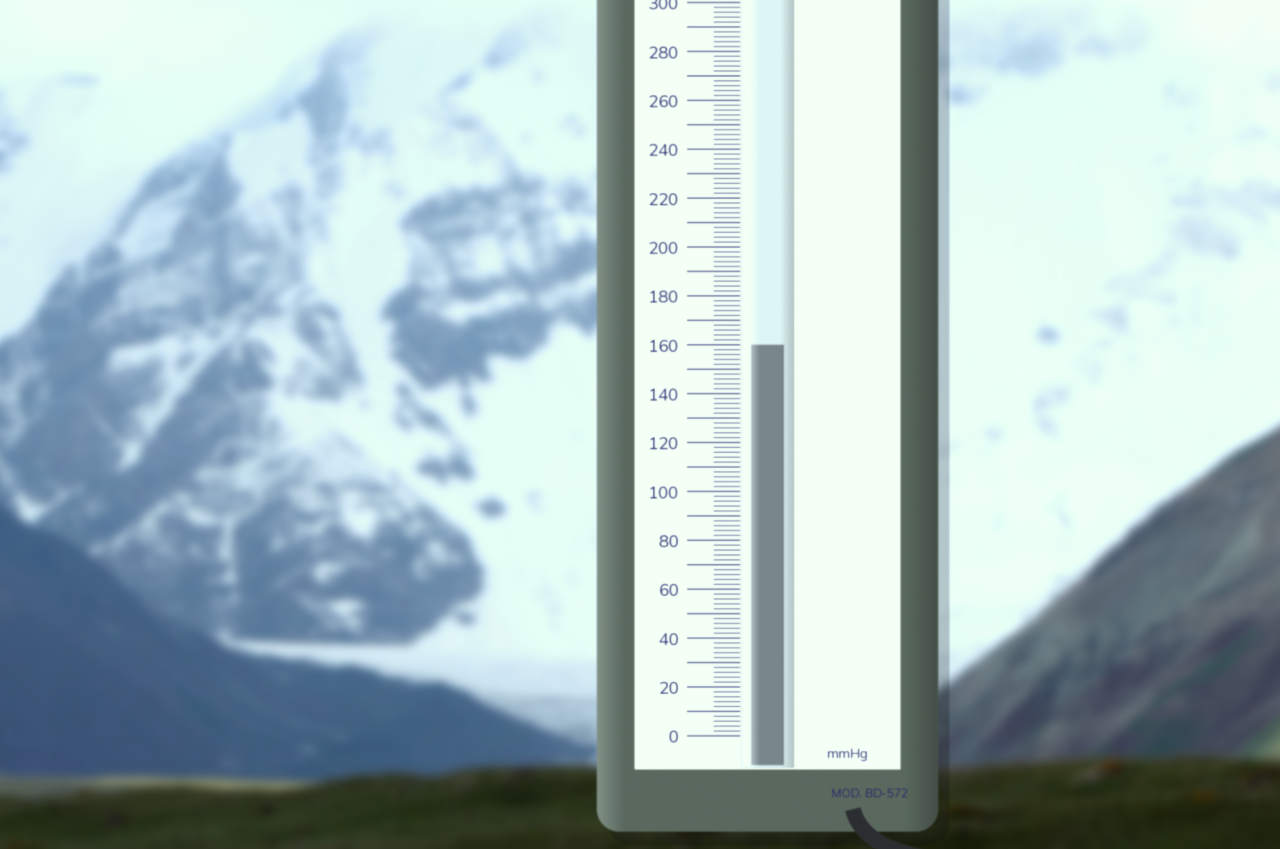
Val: 160 mmHg
